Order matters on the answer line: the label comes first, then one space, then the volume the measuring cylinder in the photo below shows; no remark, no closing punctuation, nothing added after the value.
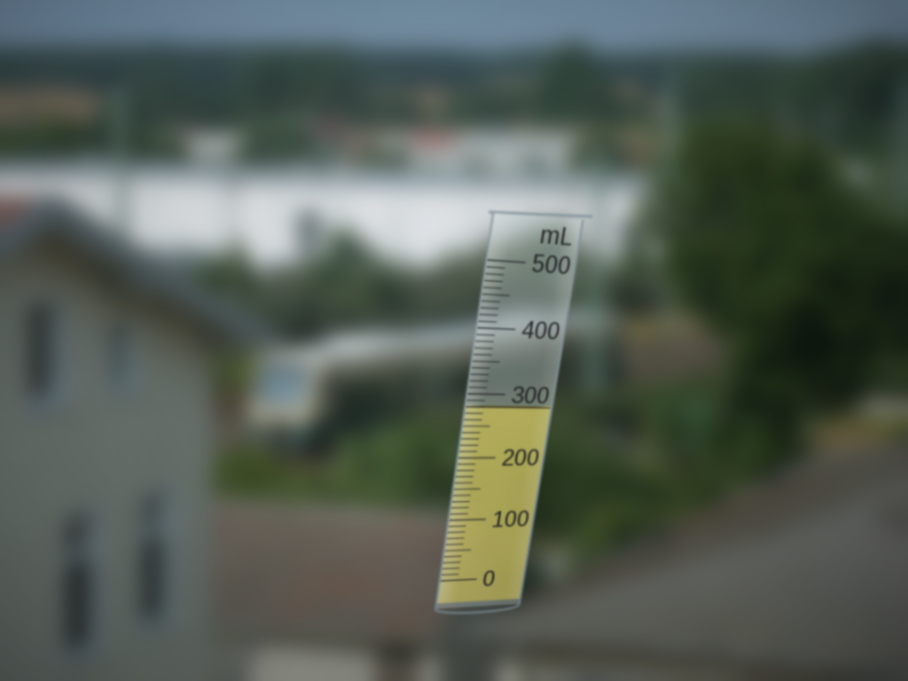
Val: 280 mL
